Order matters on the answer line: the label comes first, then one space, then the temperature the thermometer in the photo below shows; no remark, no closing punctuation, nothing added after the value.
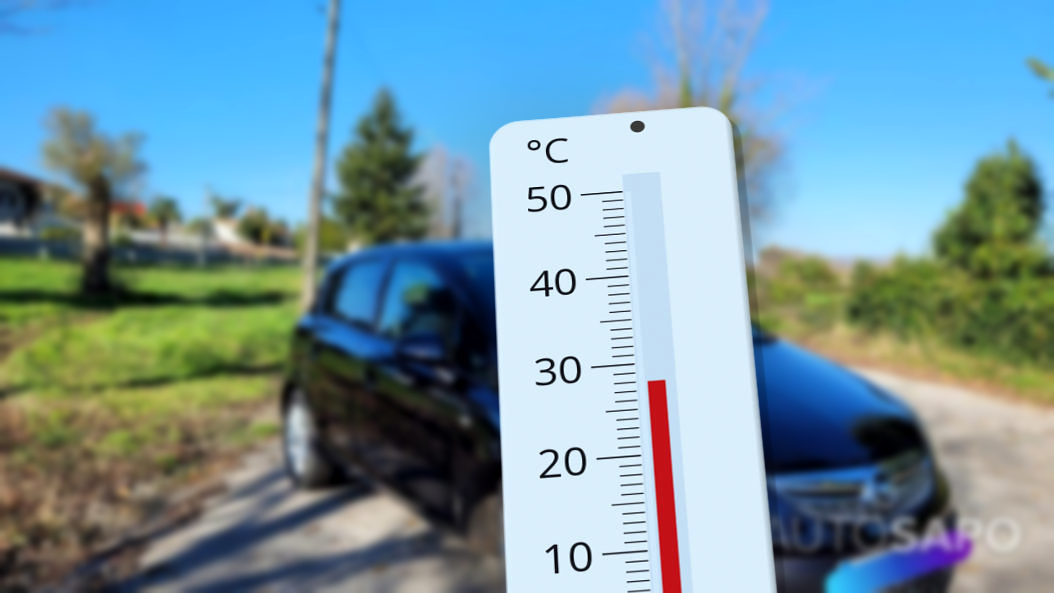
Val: 28 °C
